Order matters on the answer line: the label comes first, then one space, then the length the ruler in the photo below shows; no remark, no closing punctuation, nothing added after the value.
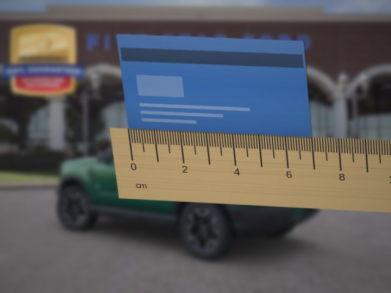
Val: 7 cm
